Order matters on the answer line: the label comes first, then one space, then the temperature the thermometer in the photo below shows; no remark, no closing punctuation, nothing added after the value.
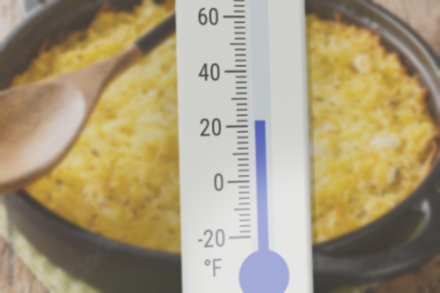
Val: 22 °F
